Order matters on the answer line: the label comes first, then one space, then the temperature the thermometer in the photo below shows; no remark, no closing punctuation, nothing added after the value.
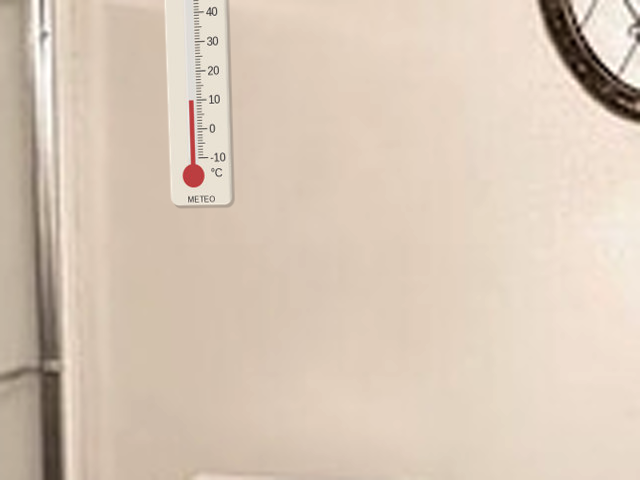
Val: 10 °C
